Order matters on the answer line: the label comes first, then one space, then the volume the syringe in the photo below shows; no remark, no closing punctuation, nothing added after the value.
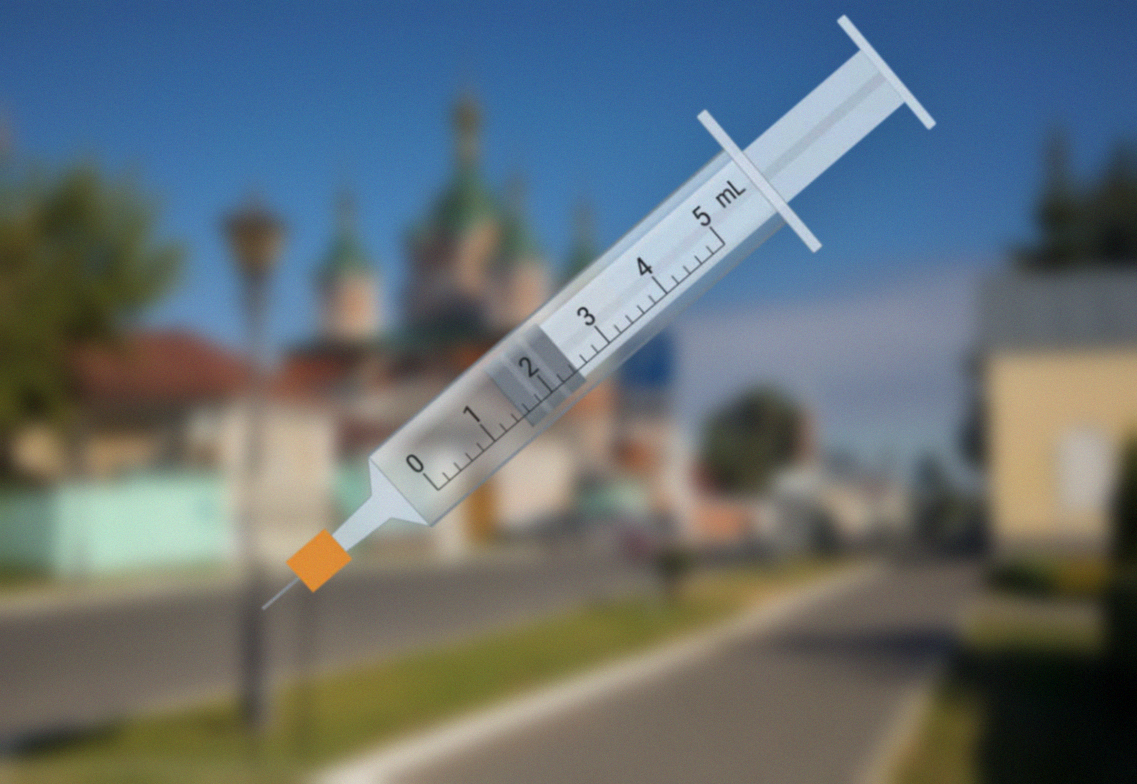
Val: 1.5 mL
